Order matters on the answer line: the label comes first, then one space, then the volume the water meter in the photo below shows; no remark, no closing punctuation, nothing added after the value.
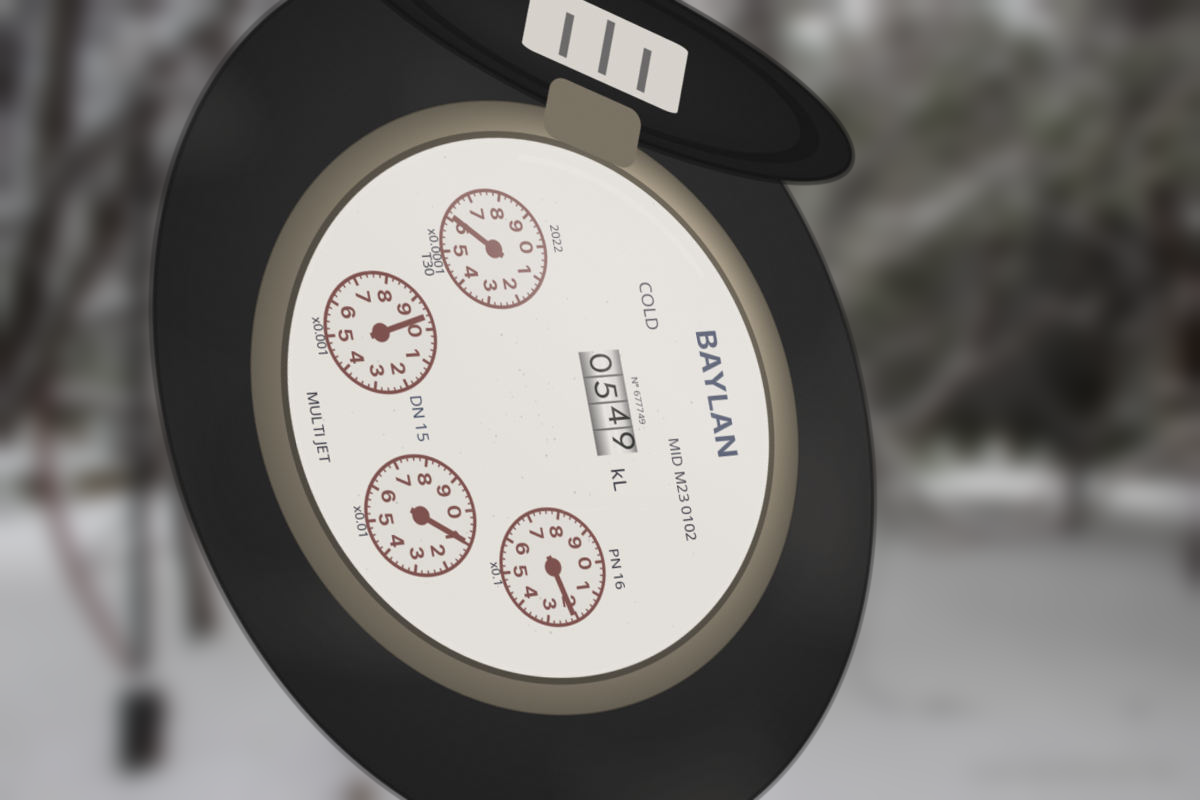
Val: 549.2096 kL
